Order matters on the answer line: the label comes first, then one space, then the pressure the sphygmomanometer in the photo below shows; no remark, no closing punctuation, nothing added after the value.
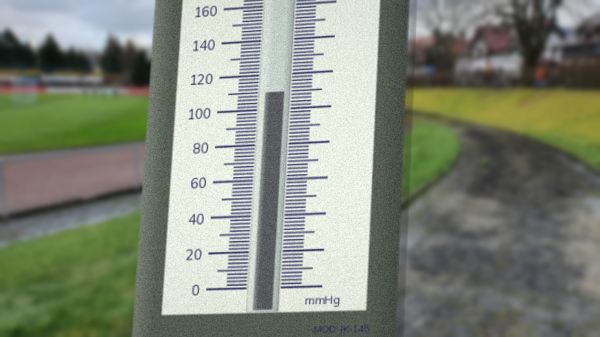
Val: 110 mmHg
